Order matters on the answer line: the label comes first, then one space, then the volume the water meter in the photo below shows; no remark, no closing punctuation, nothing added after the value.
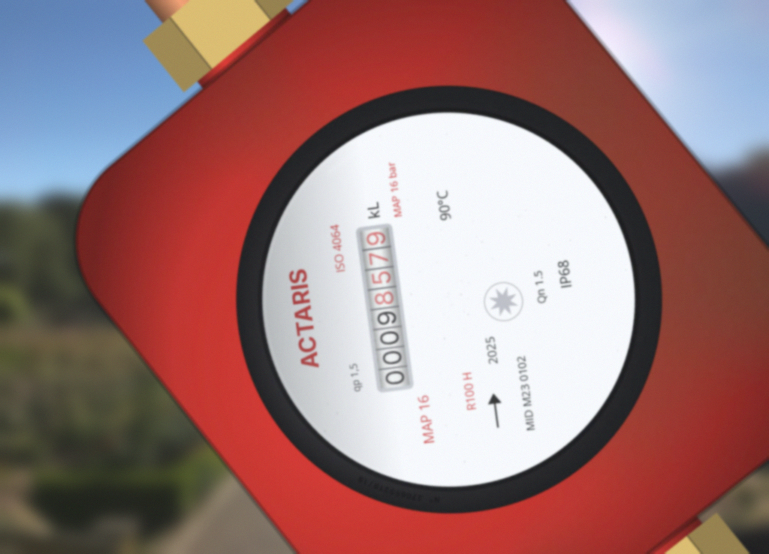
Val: 9.8579 kL
